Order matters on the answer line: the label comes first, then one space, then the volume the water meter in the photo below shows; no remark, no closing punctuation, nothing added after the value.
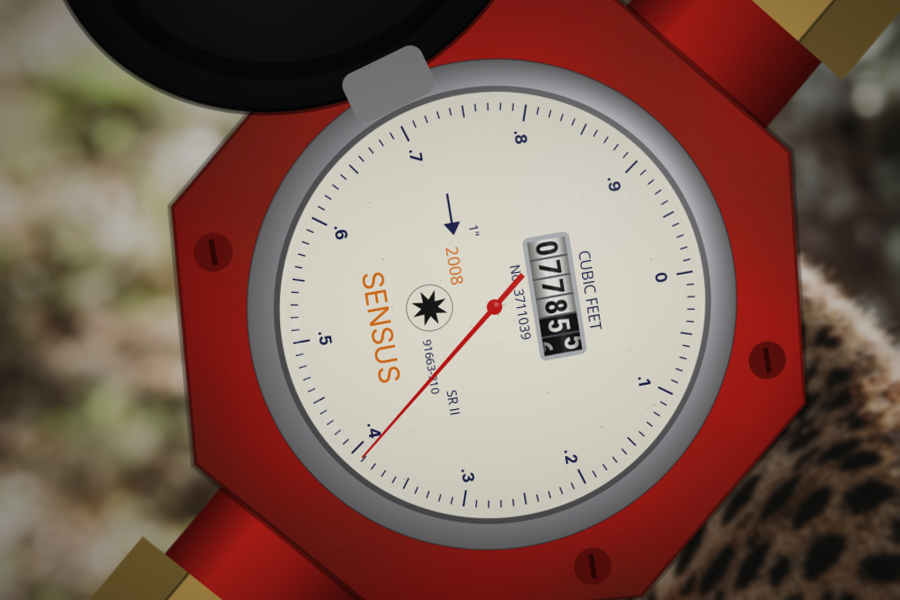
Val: 77855.39 ft³
